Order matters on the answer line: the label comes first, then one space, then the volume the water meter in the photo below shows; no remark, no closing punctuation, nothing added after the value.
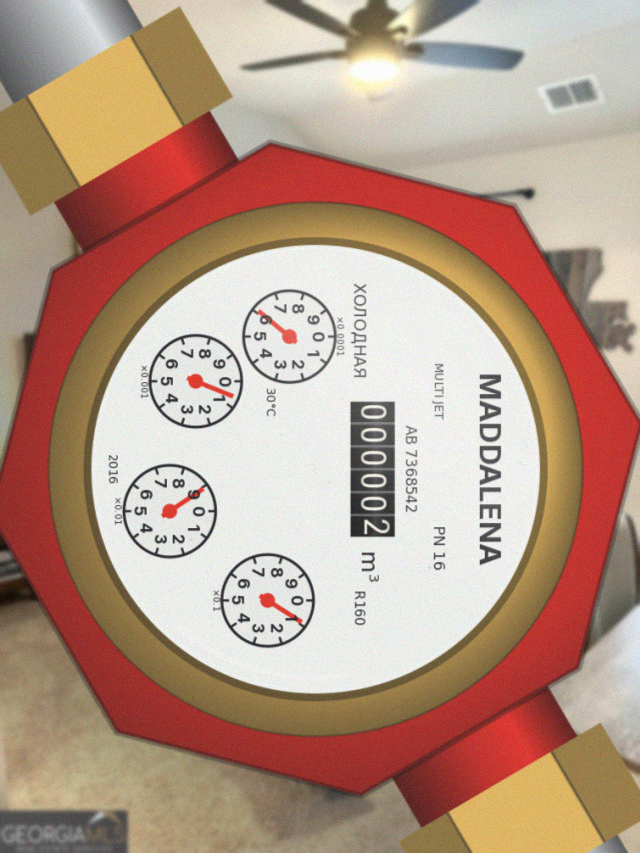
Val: 2.0906 m³
